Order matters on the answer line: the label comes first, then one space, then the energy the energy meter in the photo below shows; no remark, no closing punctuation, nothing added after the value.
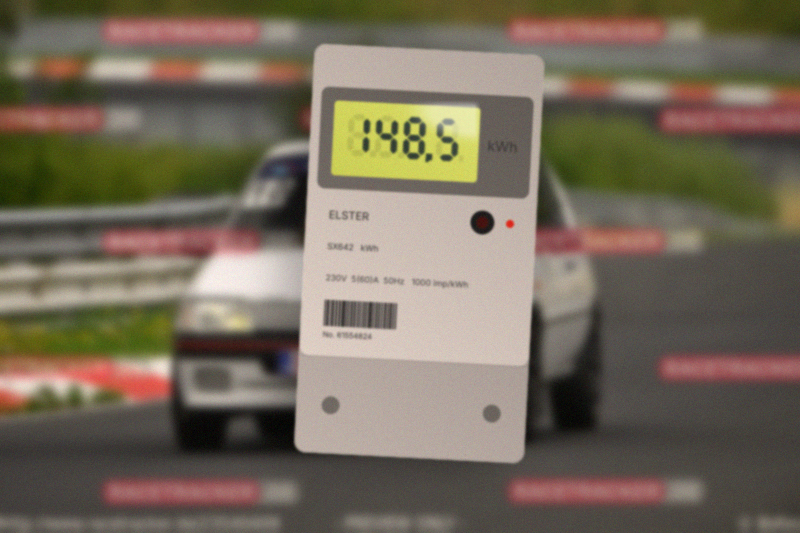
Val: 148.5 kWh
